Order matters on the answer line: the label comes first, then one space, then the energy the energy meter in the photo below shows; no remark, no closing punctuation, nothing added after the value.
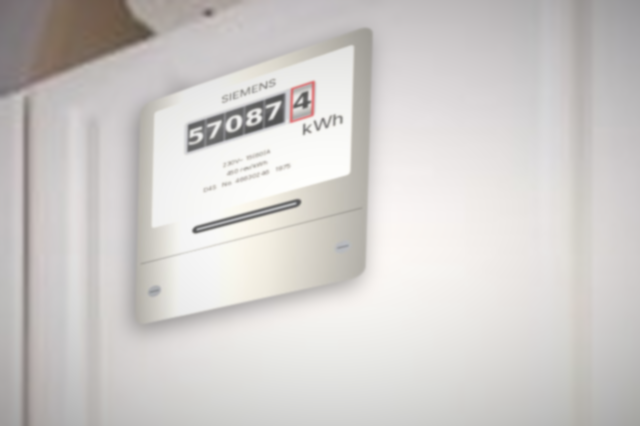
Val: 57087.4 kWh
